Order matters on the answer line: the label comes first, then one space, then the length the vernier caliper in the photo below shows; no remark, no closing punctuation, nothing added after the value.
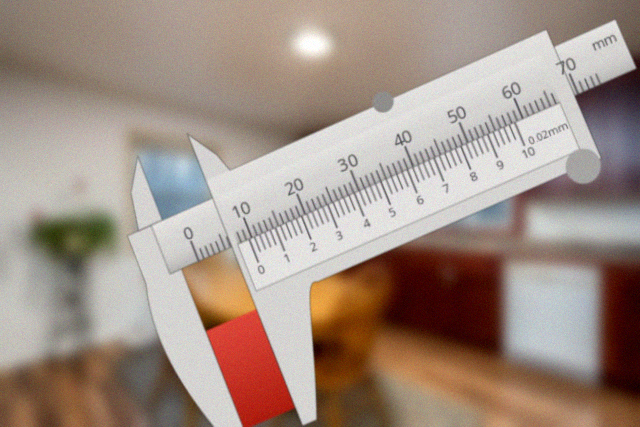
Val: 9.5 mm
